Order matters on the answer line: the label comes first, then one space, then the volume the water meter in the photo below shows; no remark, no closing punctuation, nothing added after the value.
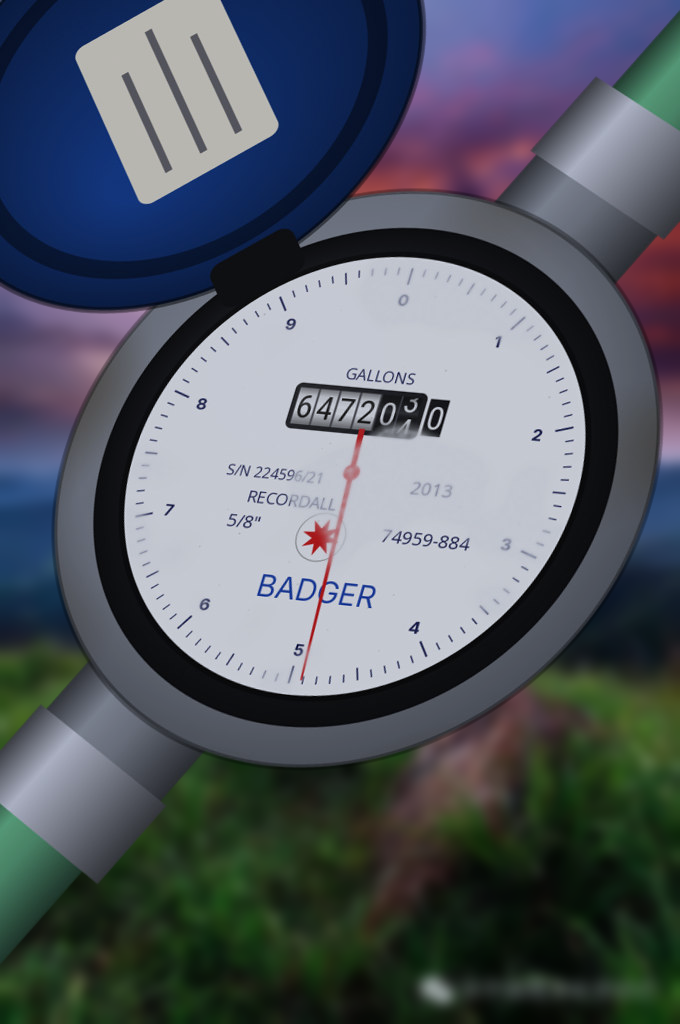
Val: 6472034.9 gal
